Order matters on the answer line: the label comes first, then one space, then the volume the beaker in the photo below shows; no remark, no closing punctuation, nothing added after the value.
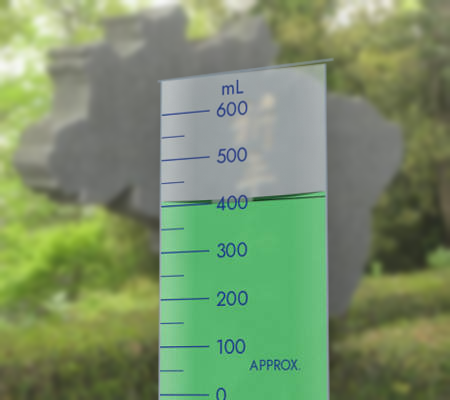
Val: 400 mL
